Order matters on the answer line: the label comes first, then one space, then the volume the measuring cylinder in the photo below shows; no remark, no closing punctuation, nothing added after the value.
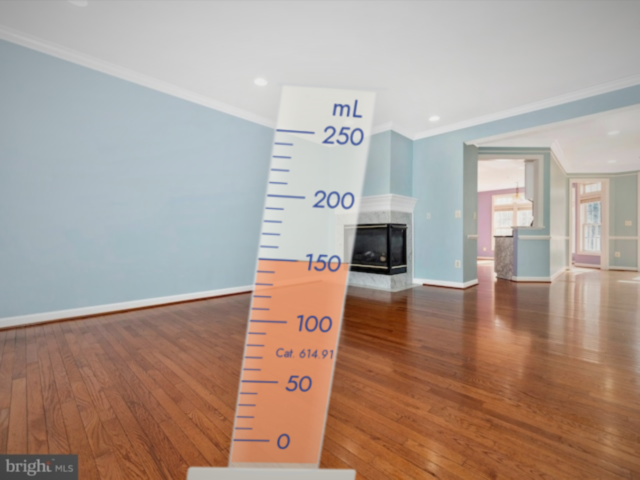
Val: 150 mL
